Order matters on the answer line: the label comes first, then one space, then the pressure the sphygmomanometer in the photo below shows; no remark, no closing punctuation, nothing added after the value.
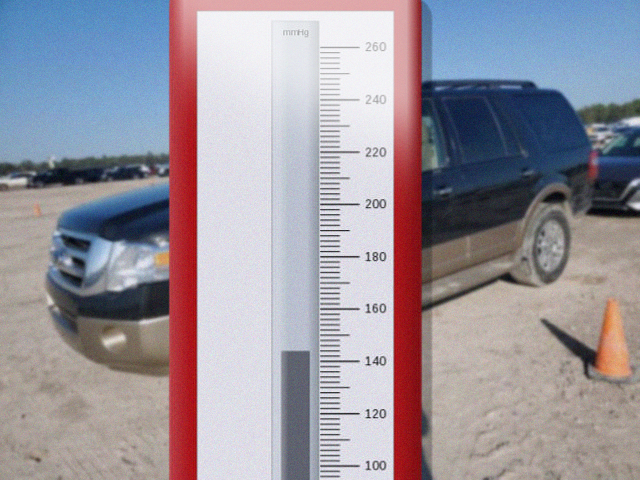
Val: 144 mmHg
